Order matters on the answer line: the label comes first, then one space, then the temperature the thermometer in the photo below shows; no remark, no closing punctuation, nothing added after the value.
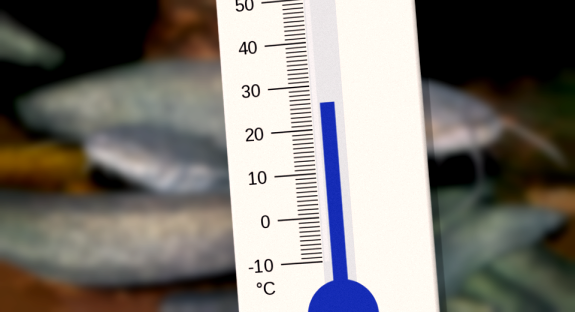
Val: 26 °C
